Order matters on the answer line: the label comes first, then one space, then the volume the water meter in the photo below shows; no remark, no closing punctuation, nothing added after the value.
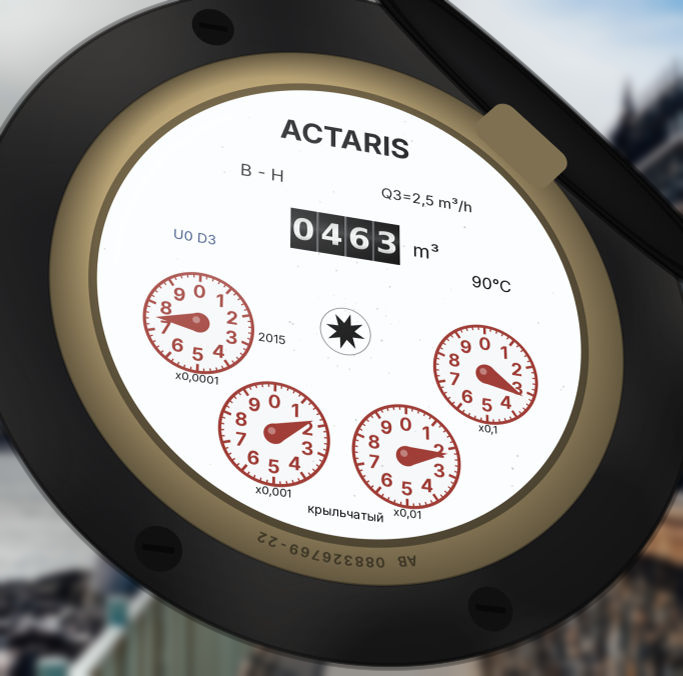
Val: 463.3217 m³
